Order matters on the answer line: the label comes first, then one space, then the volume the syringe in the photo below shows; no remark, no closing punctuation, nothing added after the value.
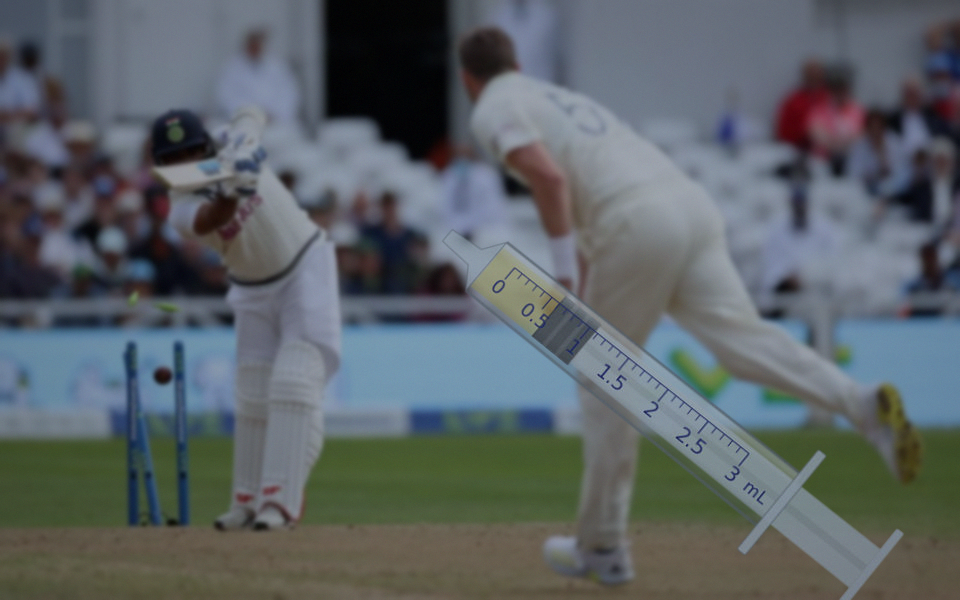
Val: 0.6 mL
